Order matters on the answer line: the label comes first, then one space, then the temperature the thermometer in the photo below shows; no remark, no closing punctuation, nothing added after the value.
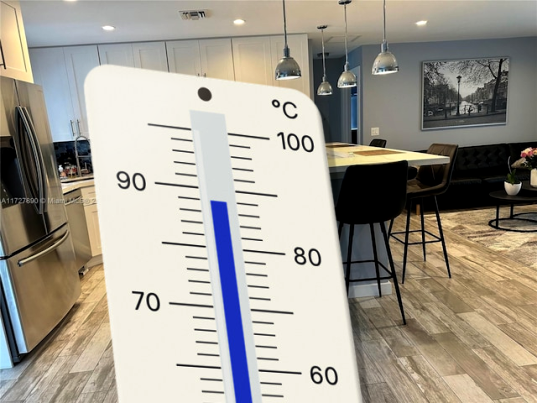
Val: 88 °C
